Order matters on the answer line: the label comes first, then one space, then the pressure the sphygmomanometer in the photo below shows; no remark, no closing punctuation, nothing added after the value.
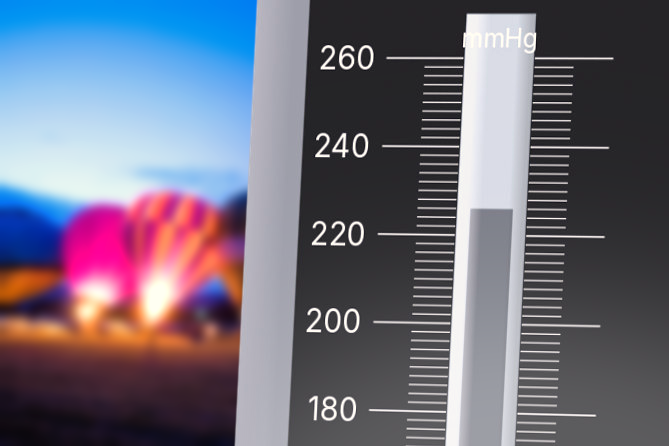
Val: 226 mmHg
